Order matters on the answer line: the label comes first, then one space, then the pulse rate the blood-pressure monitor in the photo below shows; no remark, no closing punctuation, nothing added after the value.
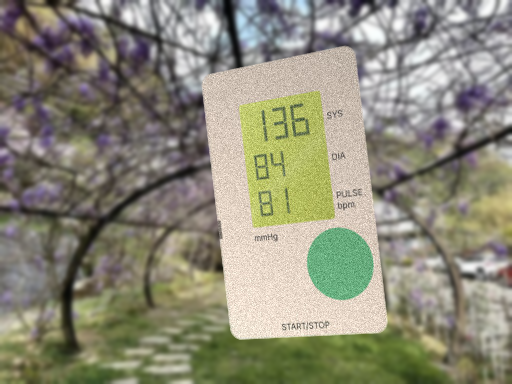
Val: 81 bpm
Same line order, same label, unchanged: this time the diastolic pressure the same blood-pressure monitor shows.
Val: 84 mmHg
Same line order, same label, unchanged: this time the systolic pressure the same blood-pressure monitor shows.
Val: 136 mmHg
